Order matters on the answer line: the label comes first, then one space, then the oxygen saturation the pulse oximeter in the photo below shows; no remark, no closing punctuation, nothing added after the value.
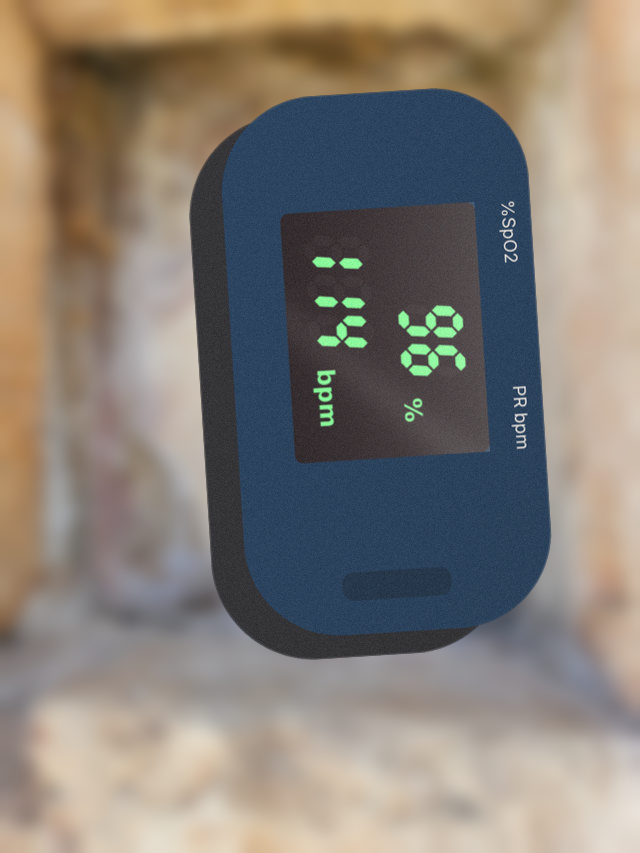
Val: 96 %
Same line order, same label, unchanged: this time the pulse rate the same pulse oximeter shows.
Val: 114 bpm
